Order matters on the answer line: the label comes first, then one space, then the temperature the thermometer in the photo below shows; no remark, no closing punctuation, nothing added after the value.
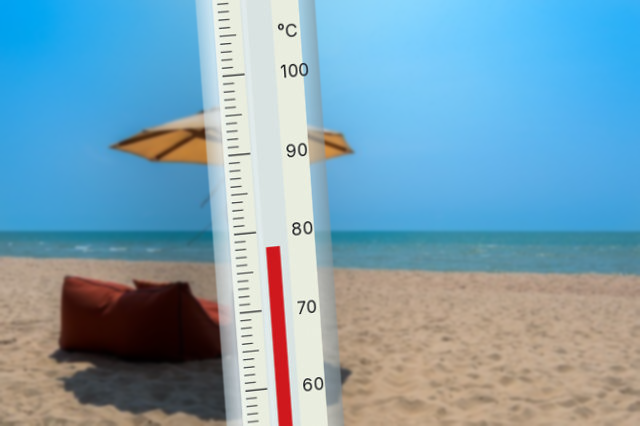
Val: 78 °C
